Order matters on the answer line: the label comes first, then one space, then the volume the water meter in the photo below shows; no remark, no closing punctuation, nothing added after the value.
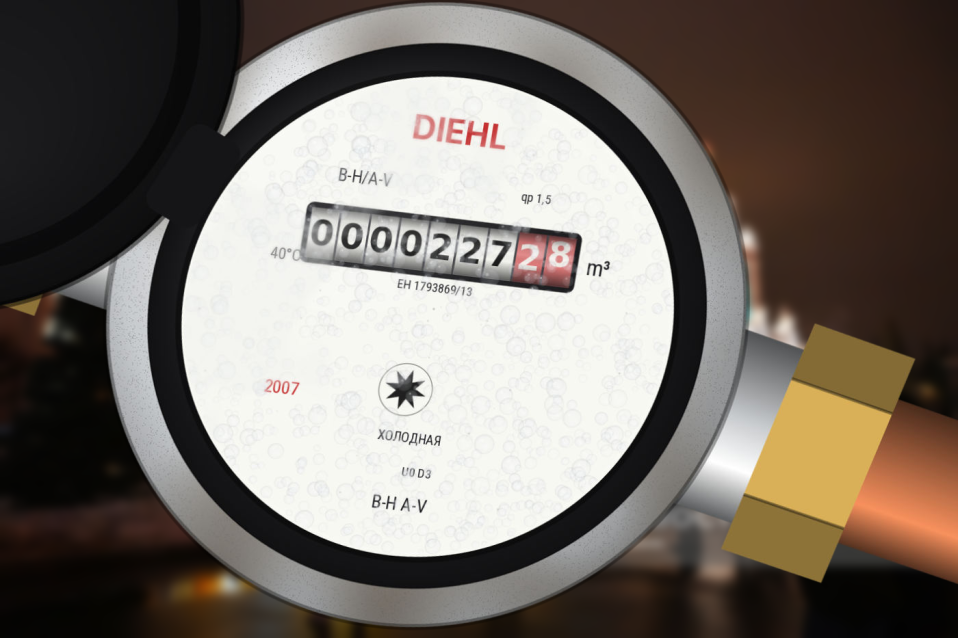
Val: 227.28 m³
